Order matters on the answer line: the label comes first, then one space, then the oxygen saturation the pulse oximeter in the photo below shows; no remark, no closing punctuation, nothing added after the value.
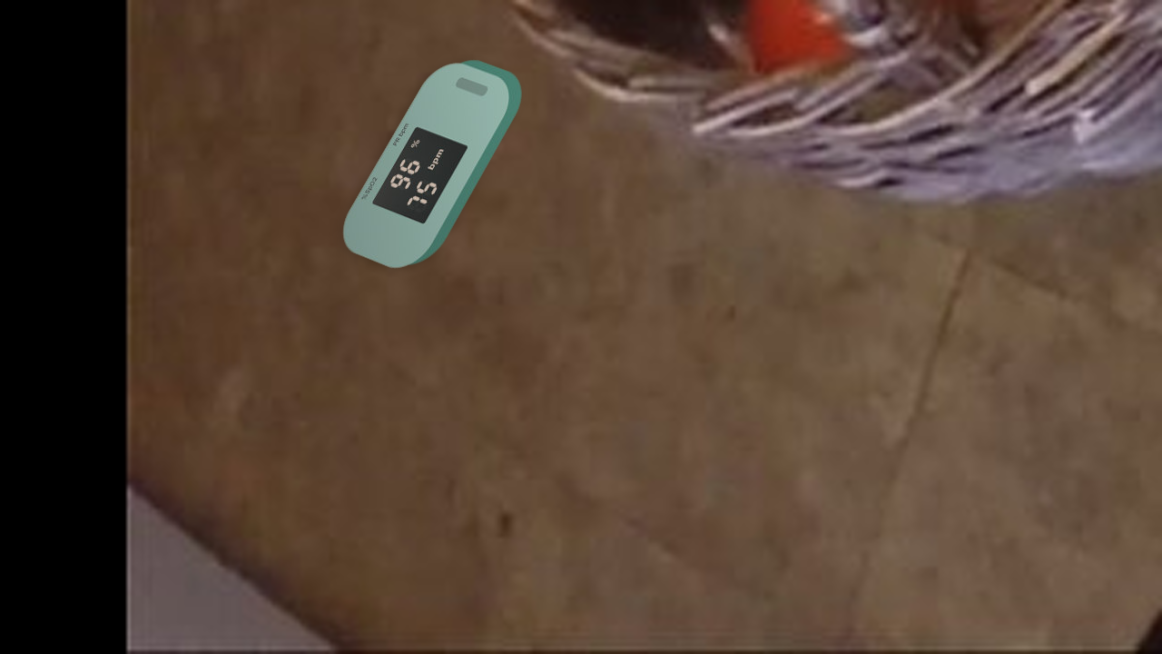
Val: 96 %
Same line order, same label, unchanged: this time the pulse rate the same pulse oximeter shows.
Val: 75 bpm
